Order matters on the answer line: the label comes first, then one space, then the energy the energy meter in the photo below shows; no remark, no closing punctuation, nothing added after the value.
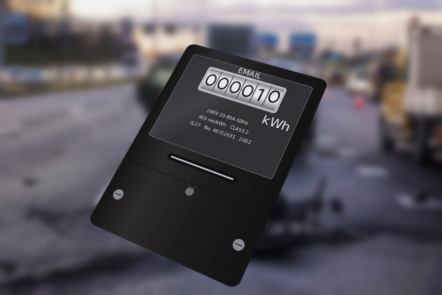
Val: 10 kWh
